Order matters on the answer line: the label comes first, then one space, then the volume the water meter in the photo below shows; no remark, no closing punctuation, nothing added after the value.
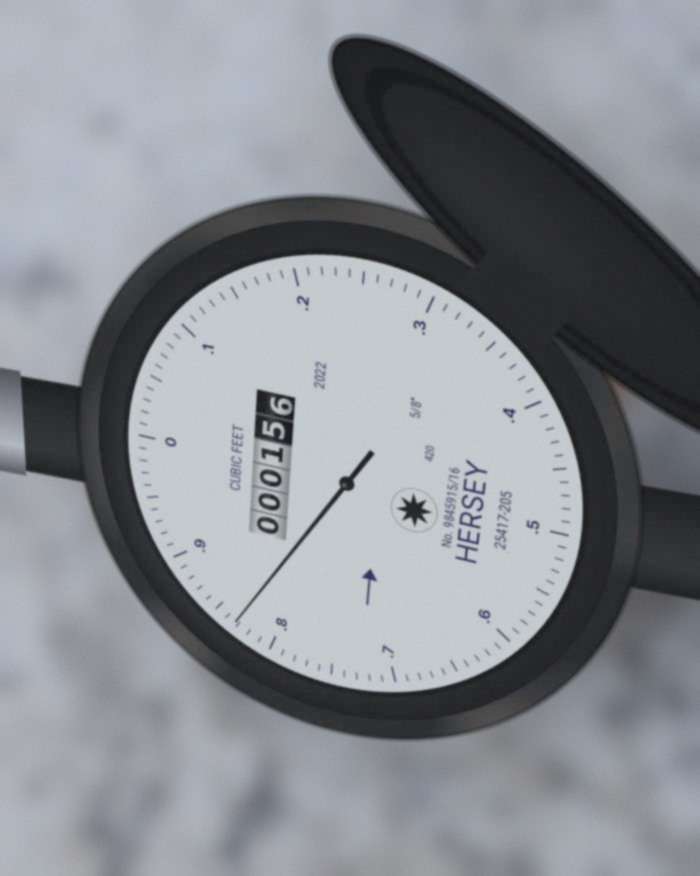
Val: 155.83 ft³
